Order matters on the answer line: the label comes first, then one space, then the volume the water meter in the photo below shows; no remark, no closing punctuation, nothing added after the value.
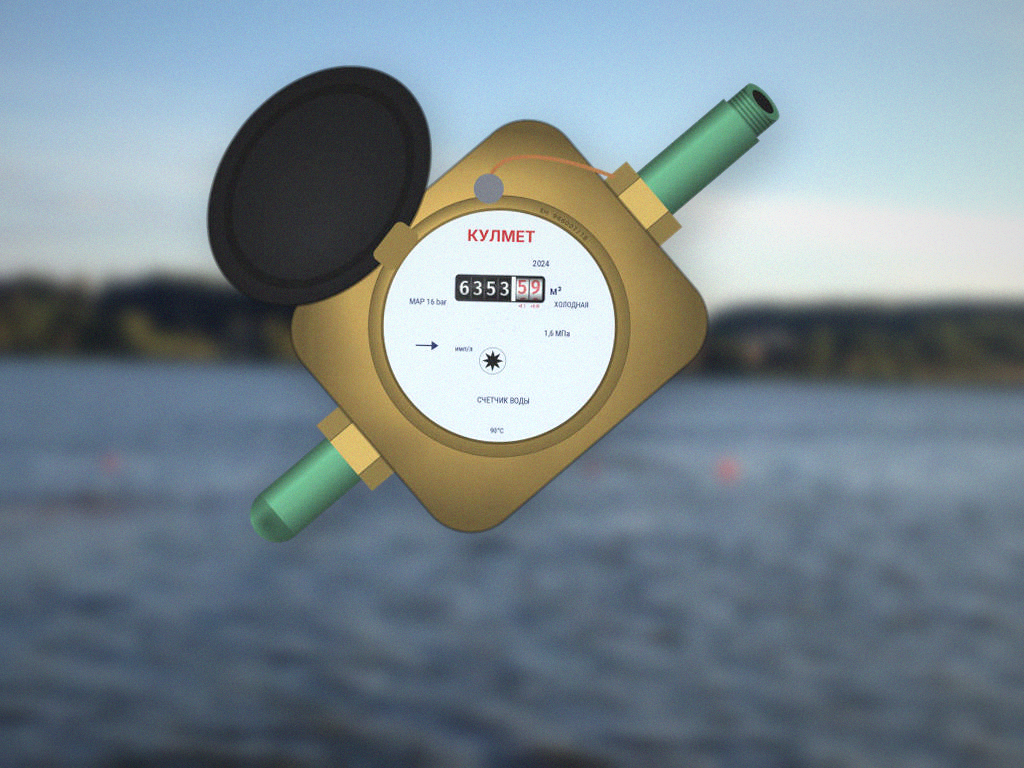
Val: 6353.59 m³
